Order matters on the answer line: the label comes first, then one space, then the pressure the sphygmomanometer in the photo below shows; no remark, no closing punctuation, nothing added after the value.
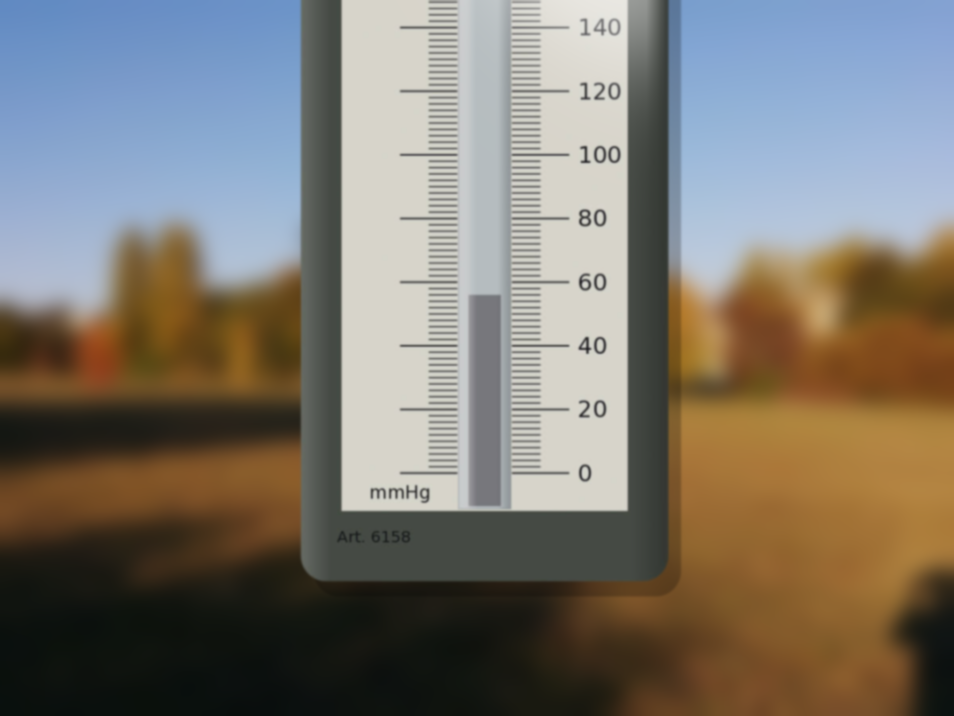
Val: 56 mmHg
